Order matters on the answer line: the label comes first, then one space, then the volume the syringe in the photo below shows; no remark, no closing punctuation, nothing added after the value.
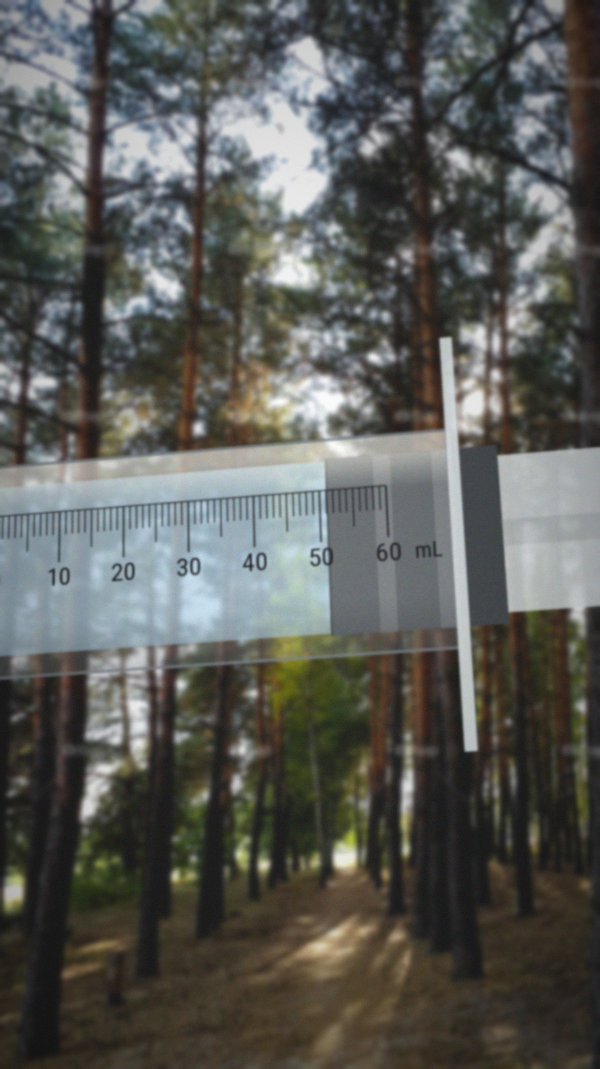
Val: 51 mL
